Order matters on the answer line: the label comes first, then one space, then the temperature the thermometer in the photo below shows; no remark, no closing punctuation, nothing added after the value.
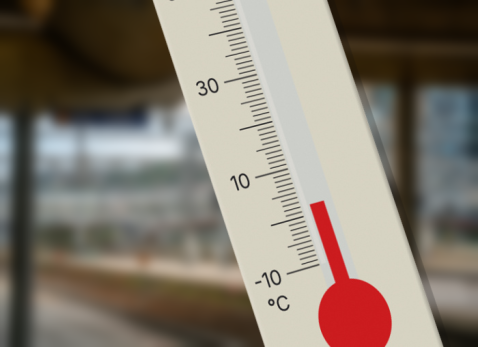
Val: 2 °C
